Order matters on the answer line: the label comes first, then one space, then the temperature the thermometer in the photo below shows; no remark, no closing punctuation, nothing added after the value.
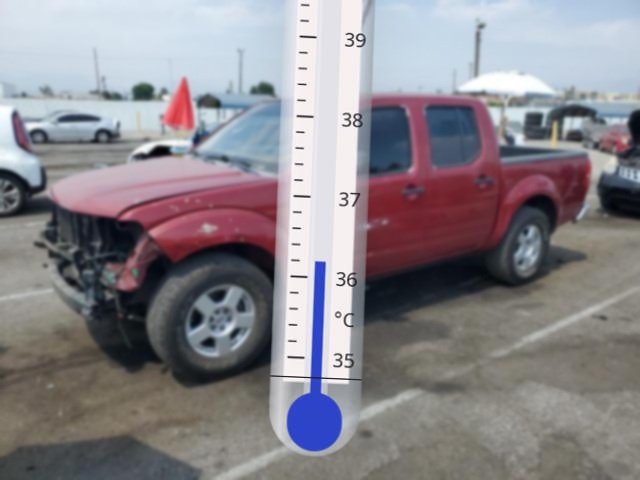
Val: 36.2 °C
